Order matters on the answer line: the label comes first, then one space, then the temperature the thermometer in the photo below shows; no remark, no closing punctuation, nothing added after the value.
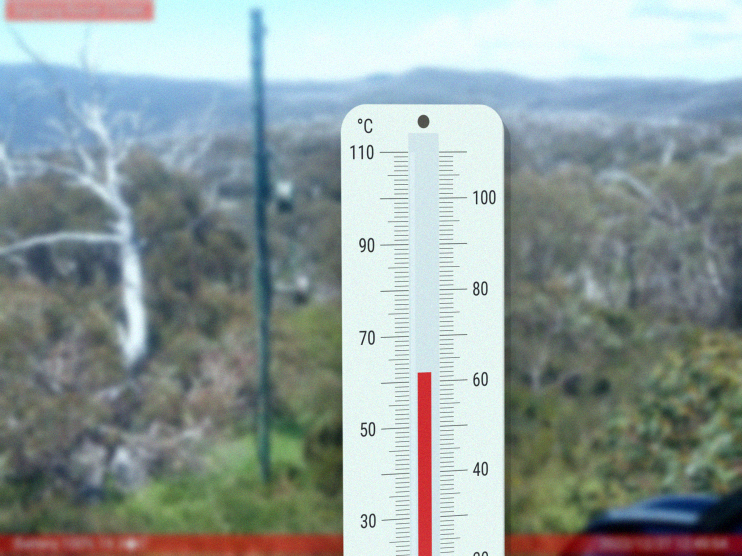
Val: 62 °C
